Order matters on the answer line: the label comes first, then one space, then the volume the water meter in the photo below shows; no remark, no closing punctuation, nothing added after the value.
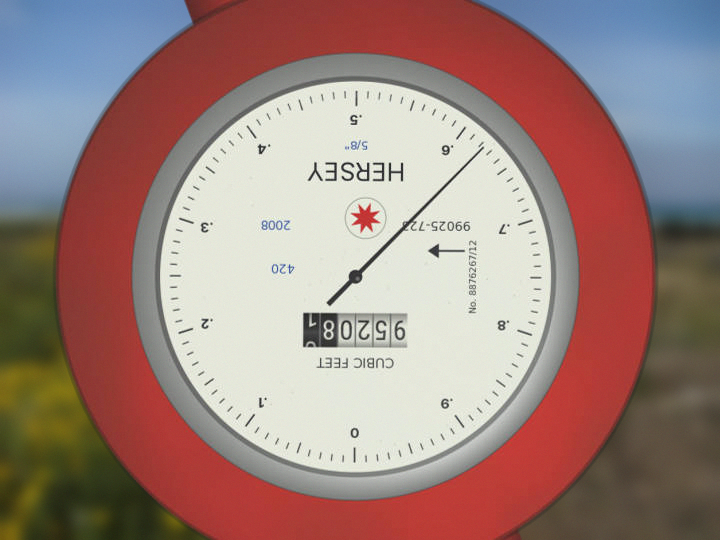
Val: 952080.62 ft³
